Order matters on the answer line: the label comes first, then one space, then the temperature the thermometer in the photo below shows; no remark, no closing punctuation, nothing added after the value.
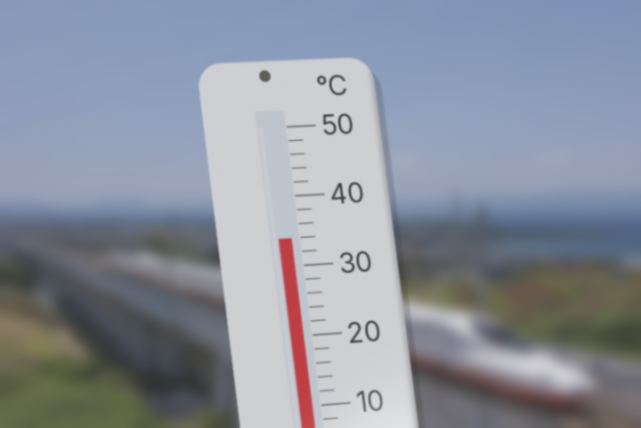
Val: 34 °C
